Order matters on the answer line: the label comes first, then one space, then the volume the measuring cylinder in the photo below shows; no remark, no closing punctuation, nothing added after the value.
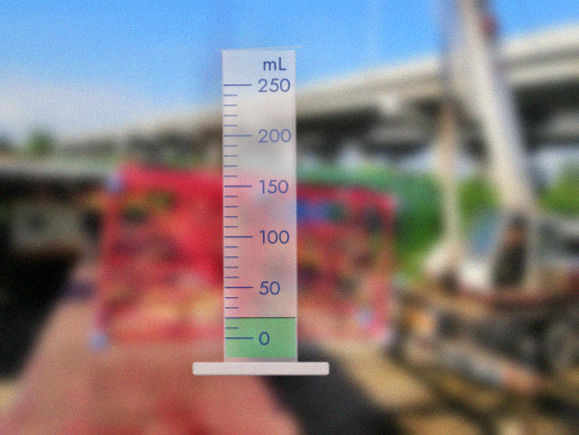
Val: 20 mL
